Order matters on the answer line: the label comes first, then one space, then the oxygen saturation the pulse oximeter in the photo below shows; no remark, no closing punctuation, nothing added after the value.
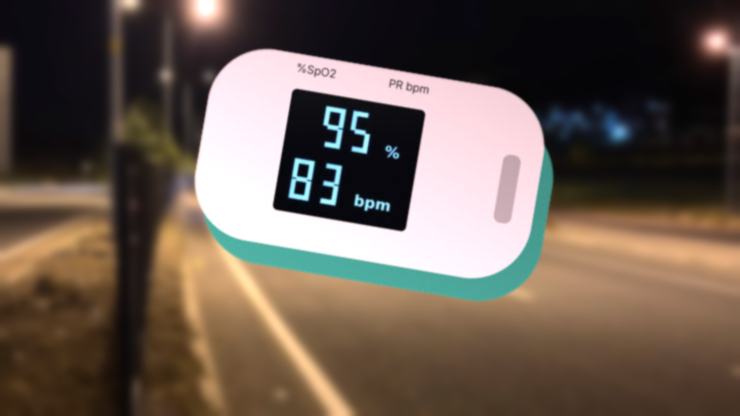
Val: 95 %
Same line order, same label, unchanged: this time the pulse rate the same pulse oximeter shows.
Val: 83 bpm
